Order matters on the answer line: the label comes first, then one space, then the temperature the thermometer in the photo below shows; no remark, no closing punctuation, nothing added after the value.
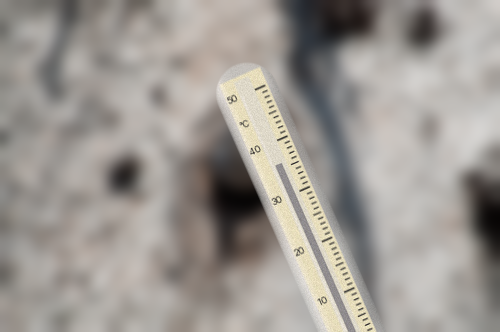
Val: 36 °C
